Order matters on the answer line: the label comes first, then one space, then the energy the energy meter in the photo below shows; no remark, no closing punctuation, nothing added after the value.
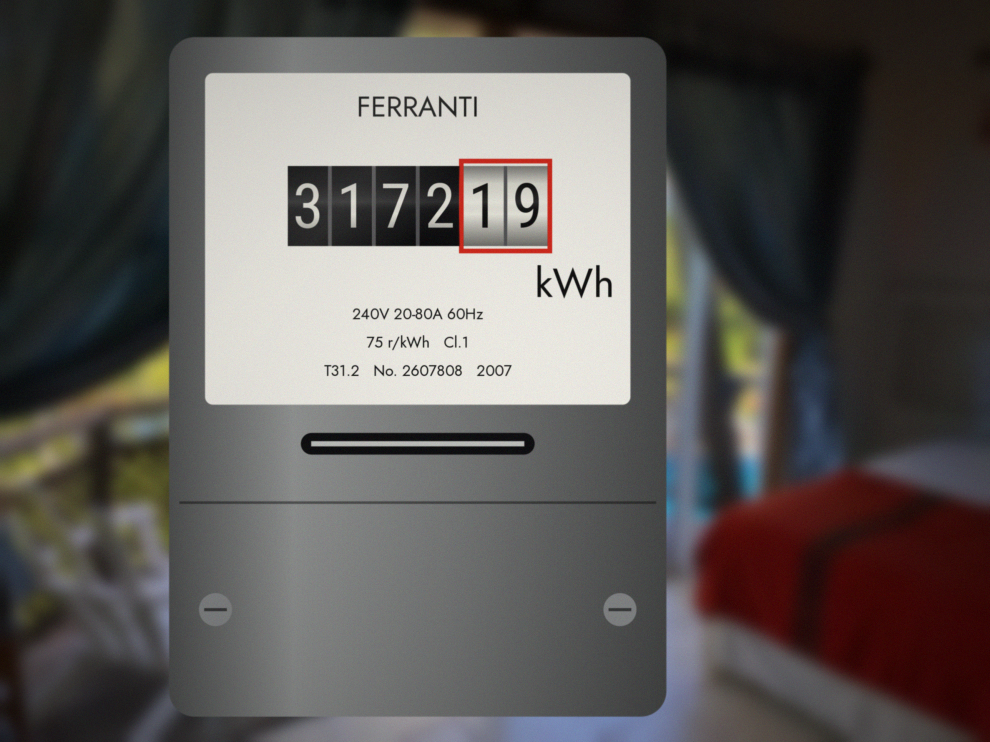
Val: 3172.19 kWh
